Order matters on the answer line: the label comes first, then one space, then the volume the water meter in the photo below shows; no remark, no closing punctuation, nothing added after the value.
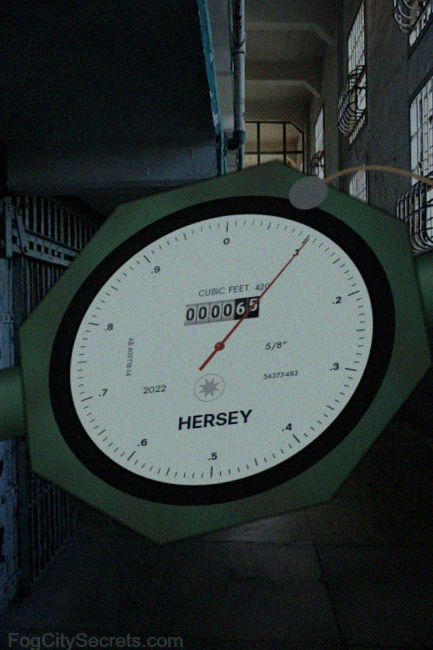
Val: 65.10 ft³
